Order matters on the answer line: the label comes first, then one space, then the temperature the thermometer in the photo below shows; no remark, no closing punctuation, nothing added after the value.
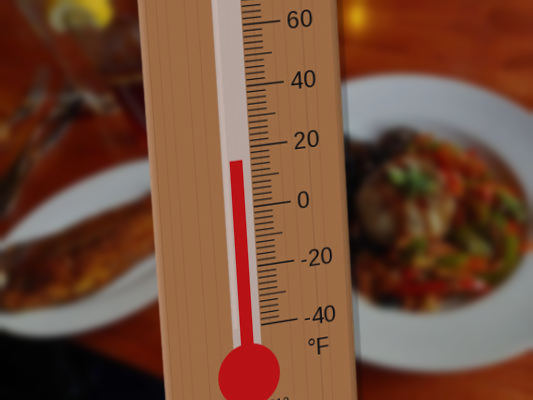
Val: 16 °F
